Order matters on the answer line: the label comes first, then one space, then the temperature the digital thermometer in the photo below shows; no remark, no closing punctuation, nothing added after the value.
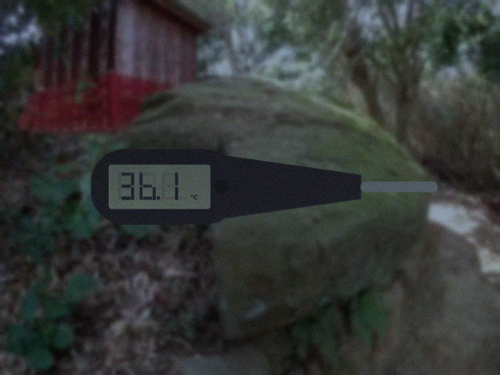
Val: 36.1 °C
